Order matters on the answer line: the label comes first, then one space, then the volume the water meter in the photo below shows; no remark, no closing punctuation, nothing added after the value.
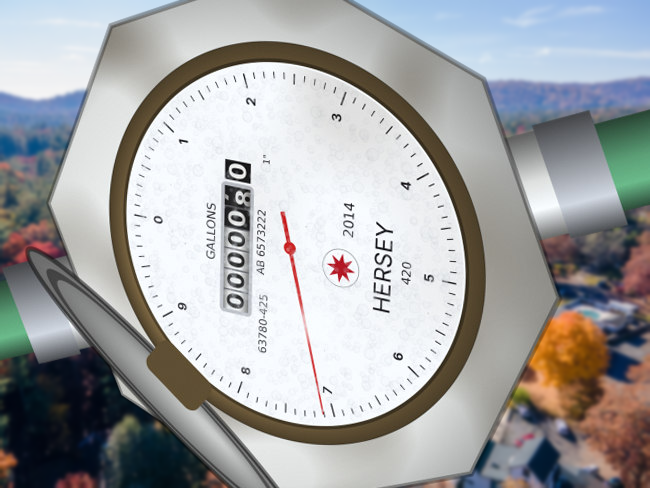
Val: 77.1 gal
